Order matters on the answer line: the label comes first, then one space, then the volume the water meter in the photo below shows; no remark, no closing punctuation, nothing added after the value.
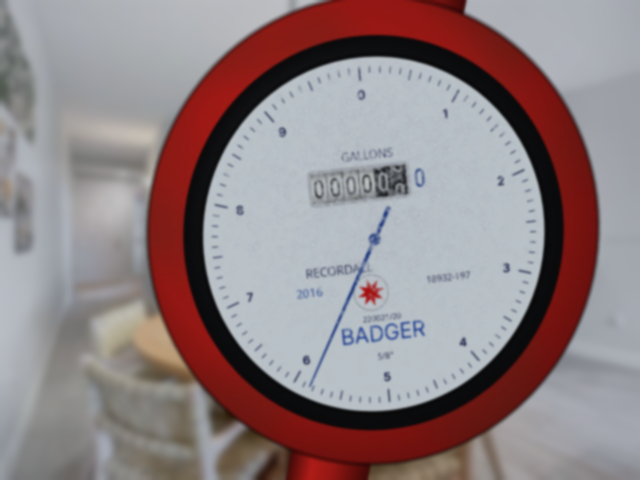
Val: 85.8 gal
